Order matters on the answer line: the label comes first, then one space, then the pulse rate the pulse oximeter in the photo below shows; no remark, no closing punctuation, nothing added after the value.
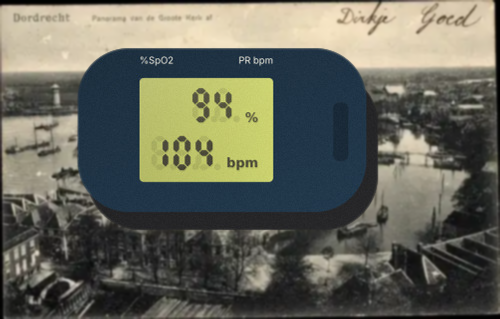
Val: 104 bpm
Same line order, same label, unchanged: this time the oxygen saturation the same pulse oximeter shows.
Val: 94 %
